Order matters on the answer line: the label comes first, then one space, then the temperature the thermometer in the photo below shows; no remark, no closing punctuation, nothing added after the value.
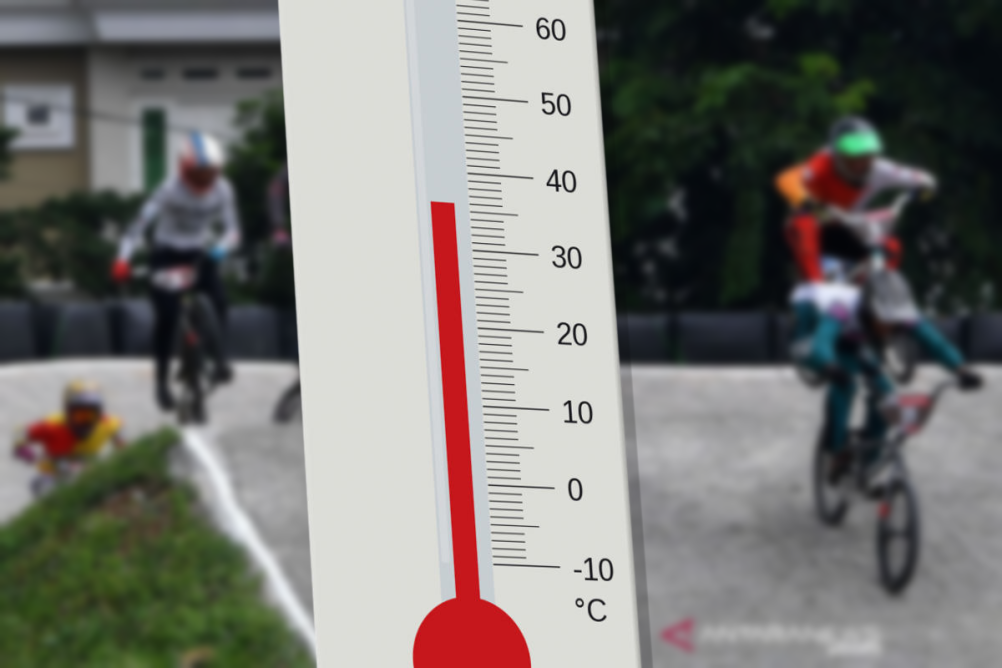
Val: 36 °C
